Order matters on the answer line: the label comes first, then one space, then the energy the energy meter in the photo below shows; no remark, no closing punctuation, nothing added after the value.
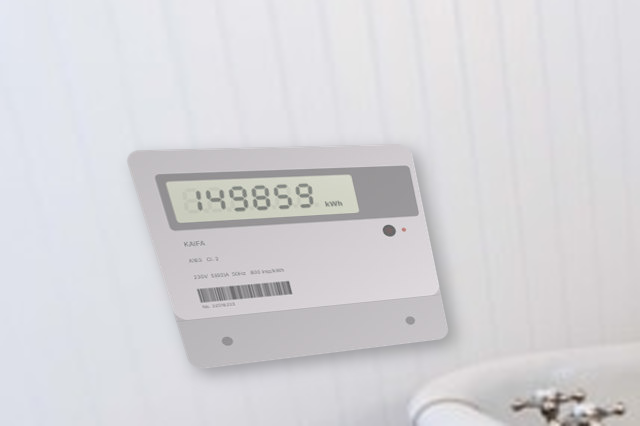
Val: 149859 kWh
